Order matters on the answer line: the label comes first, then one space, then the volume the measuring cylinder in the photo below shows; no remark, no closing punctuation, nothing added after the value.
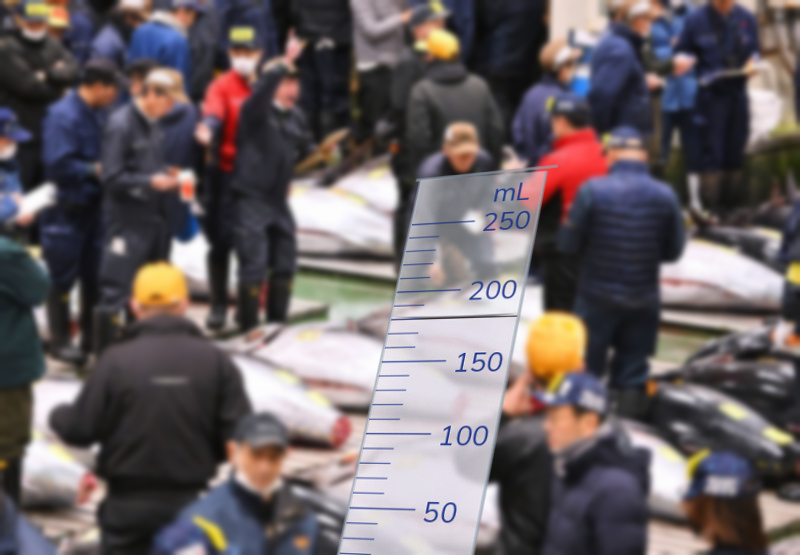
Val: 180 mL
